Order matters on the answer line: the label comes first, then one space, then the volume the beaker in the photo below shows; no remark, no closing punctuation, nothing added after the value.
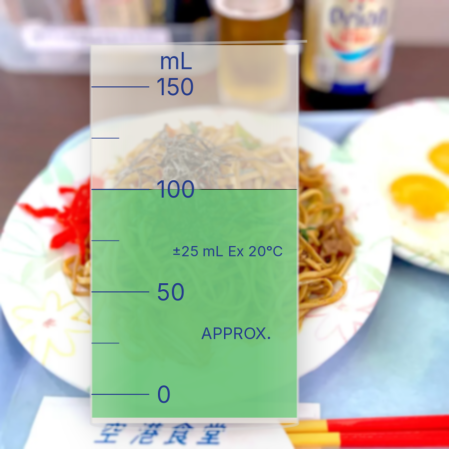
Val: 100 mL
